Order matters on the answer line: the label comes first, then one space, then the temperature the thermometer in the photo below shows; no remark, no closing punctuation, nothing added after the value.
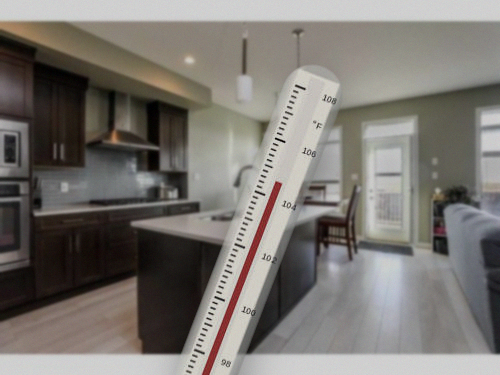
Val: 104.6 °F
